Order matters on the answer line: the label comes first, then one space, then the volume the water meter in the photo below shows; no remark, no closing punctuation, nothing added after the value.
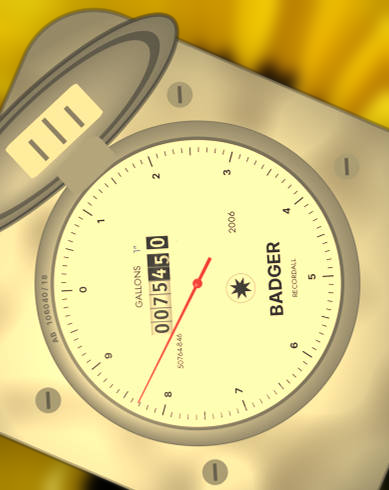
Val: 75448.3 gal
